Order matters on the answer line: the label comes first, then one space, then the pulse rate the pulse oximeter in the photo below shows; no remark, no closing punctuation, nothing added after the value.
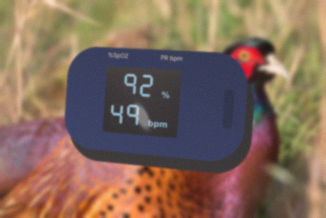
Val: 49 bpm
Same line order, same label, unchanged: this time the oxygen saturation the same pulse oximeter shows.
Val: 92 %
